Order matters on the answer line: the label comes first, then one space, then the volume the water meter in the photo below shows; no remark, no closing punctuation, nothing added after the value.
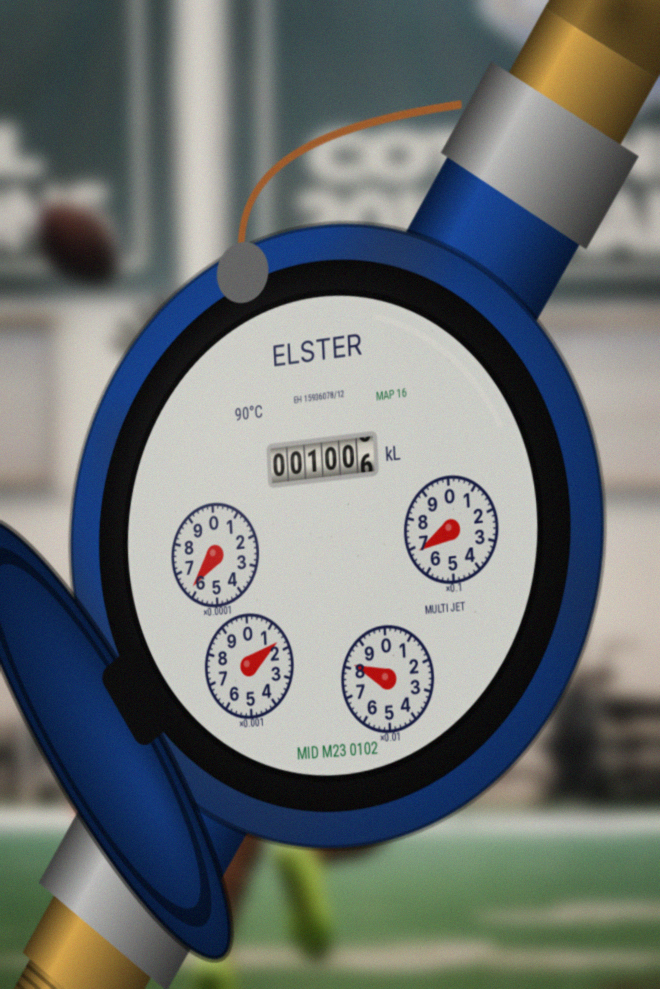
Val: 1005.6816 kL
